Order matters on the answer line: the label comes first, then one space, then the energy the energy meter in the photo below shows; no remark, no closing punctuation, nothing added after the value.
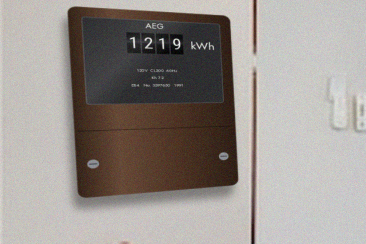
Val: 1219 kWh
